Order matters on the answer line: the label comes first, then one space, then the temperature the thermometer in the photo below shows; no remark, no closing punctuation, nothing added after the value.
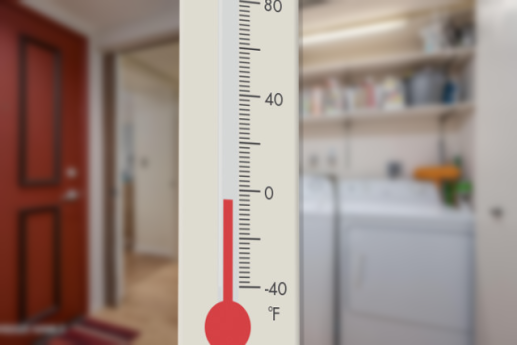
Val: -4 °F
